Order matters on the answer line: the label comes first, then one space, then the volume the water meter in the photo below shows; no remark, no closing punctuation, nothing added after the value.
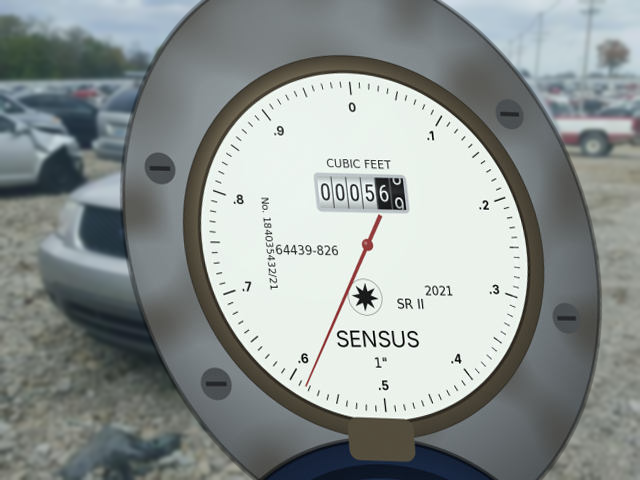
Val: 568.58 ft³
